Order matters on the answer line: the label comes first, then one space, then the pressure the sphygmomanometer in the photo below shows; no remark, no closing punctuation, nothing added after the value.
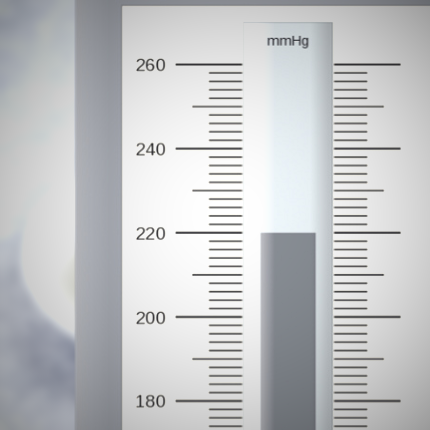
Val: 220 mmHg
